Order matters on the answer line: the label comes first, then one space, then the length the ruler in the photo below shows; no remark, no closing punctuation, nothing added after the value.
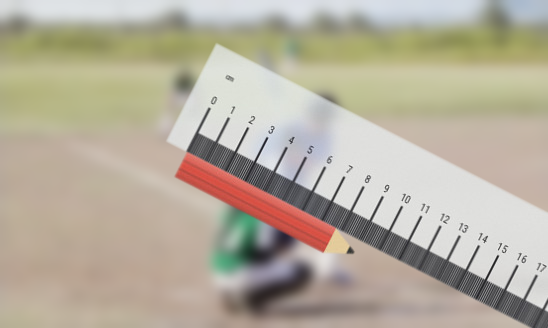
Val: 9 cm
